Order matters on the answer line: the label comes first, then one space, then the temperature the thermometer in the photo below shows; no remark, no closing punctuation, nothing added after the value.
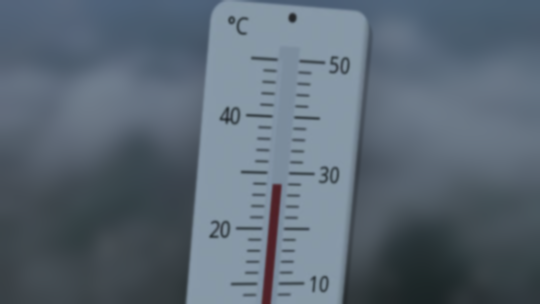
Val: 28 °C
